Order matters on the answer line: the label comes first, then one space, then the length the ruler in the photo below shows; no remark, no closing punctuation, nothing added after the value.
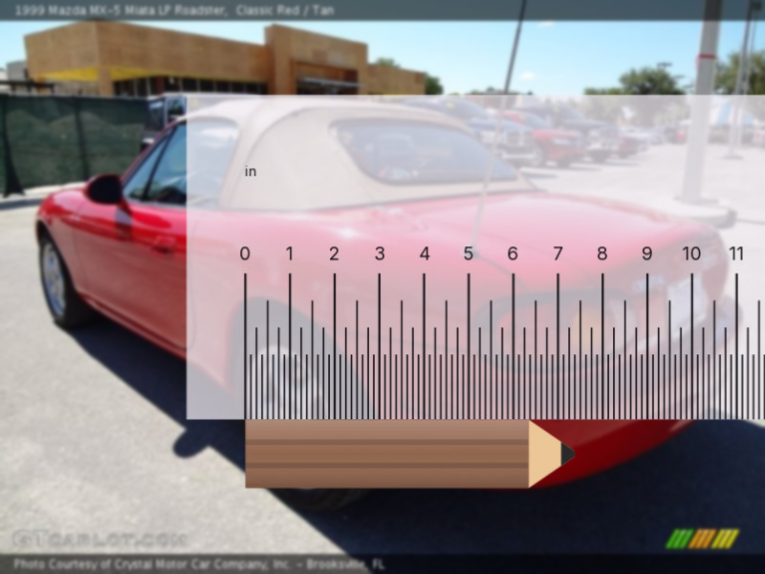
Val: 7.375 in
